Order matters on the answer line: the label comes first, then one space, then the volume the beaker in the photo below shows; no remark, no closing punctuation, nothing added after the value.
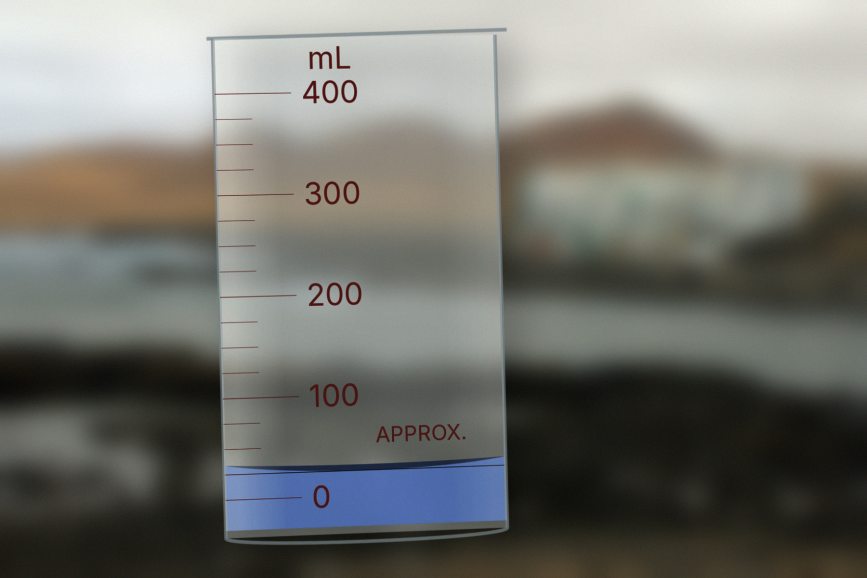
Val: 25 mL
